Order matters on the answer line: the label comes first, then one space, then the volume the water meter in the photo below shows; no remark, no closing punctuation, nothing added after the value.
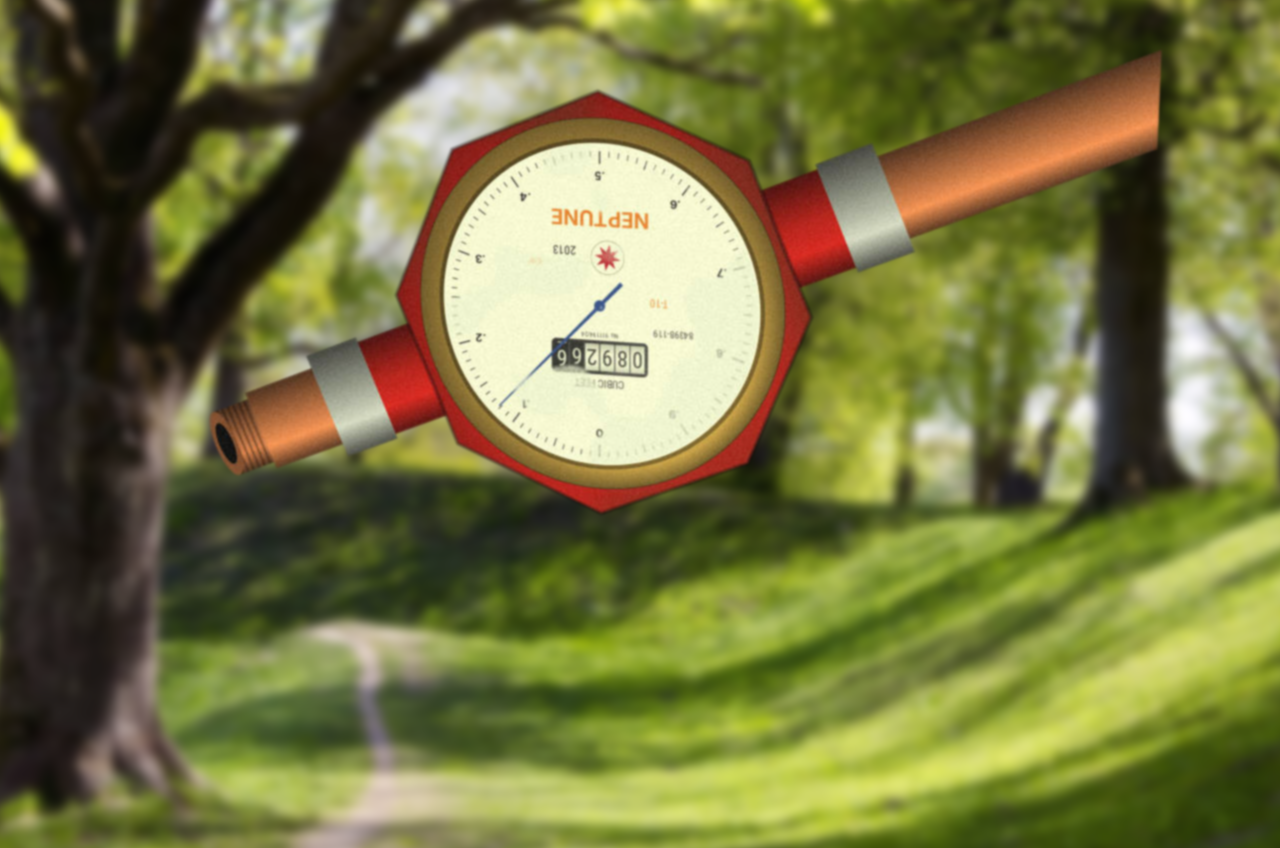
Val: 89266.12 ft³
